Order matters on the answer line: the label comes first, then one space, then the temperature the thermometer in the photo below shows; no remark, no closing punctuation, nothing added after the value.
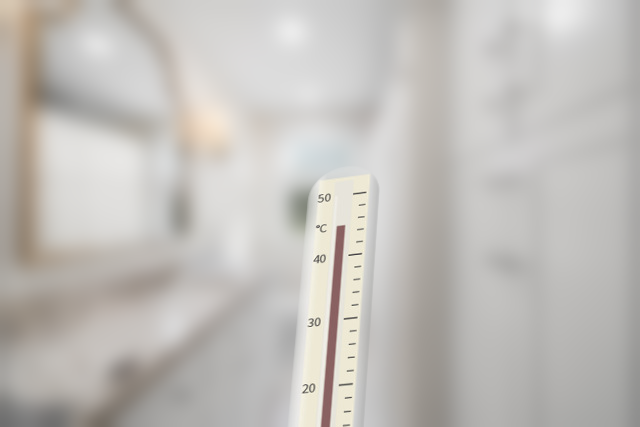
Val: 45 °C
